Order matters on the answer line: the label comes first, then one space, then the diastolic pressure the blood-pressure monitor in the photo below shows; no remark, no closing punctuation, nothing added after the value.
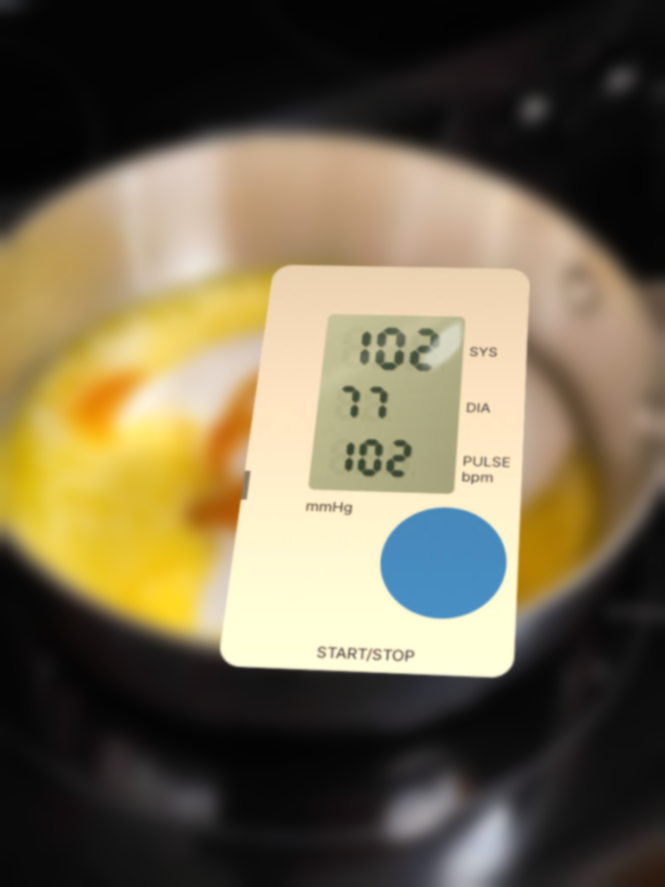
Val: 77 mmHg
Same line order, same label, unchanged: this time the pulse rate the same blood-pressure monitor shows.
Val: 102 bpm
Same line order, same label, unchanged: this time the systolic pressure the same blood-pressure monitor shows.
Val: 102 mmHg
